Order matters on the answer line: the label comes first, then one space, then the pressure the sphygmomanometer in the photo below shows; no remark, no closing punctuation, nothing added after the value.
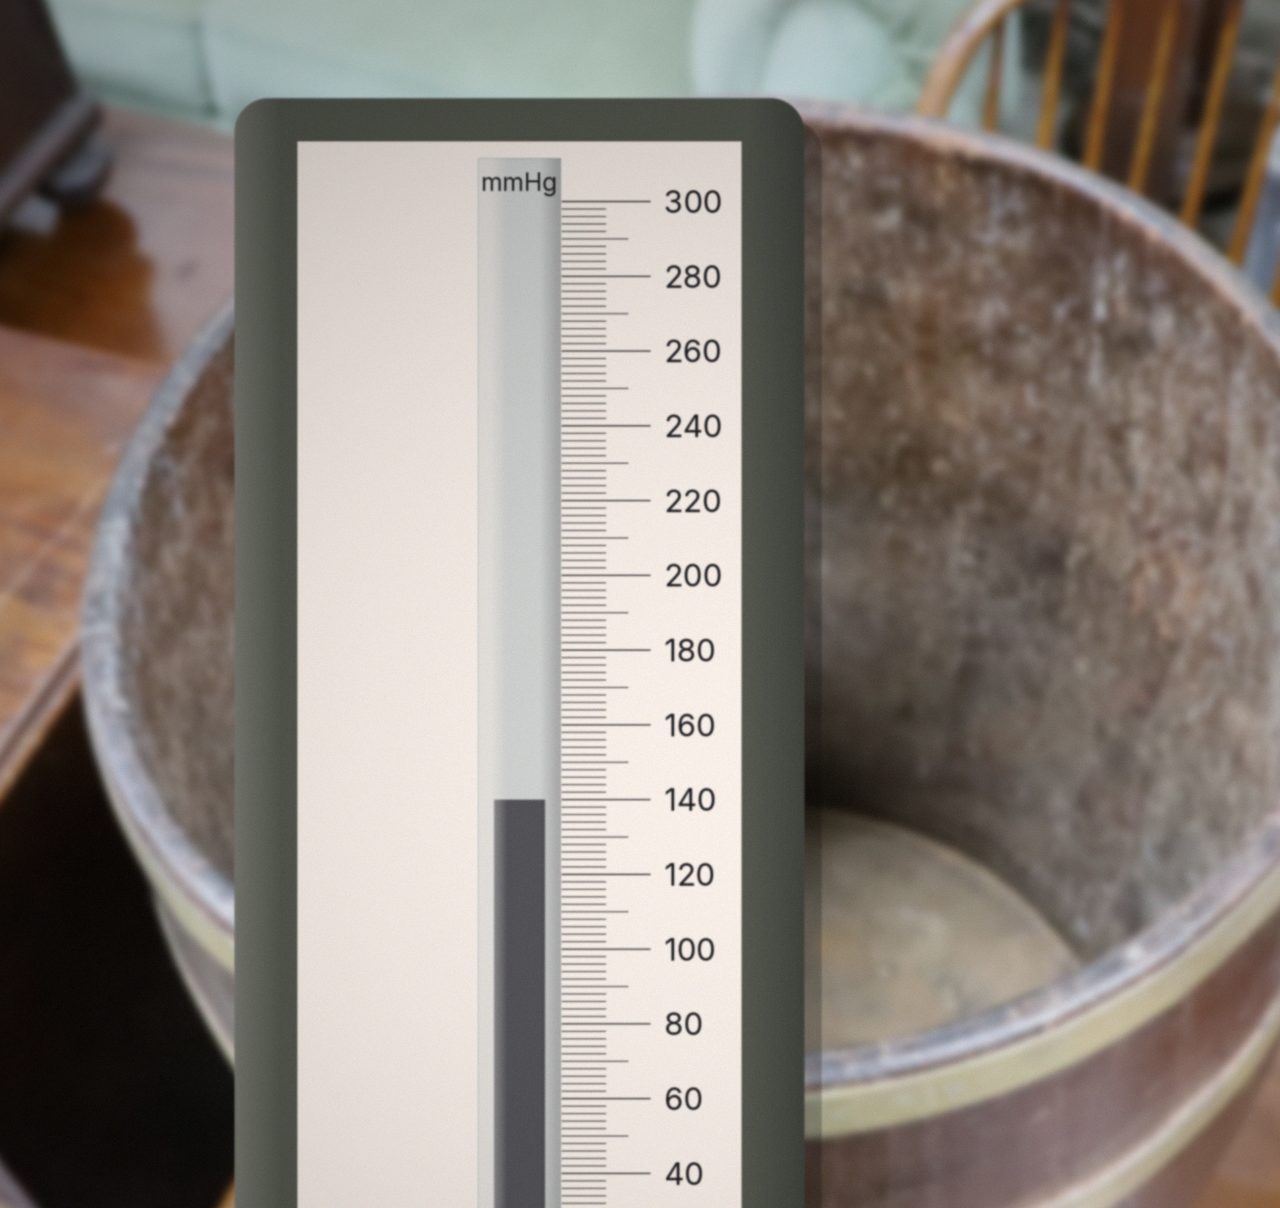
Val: 140 mmHg
